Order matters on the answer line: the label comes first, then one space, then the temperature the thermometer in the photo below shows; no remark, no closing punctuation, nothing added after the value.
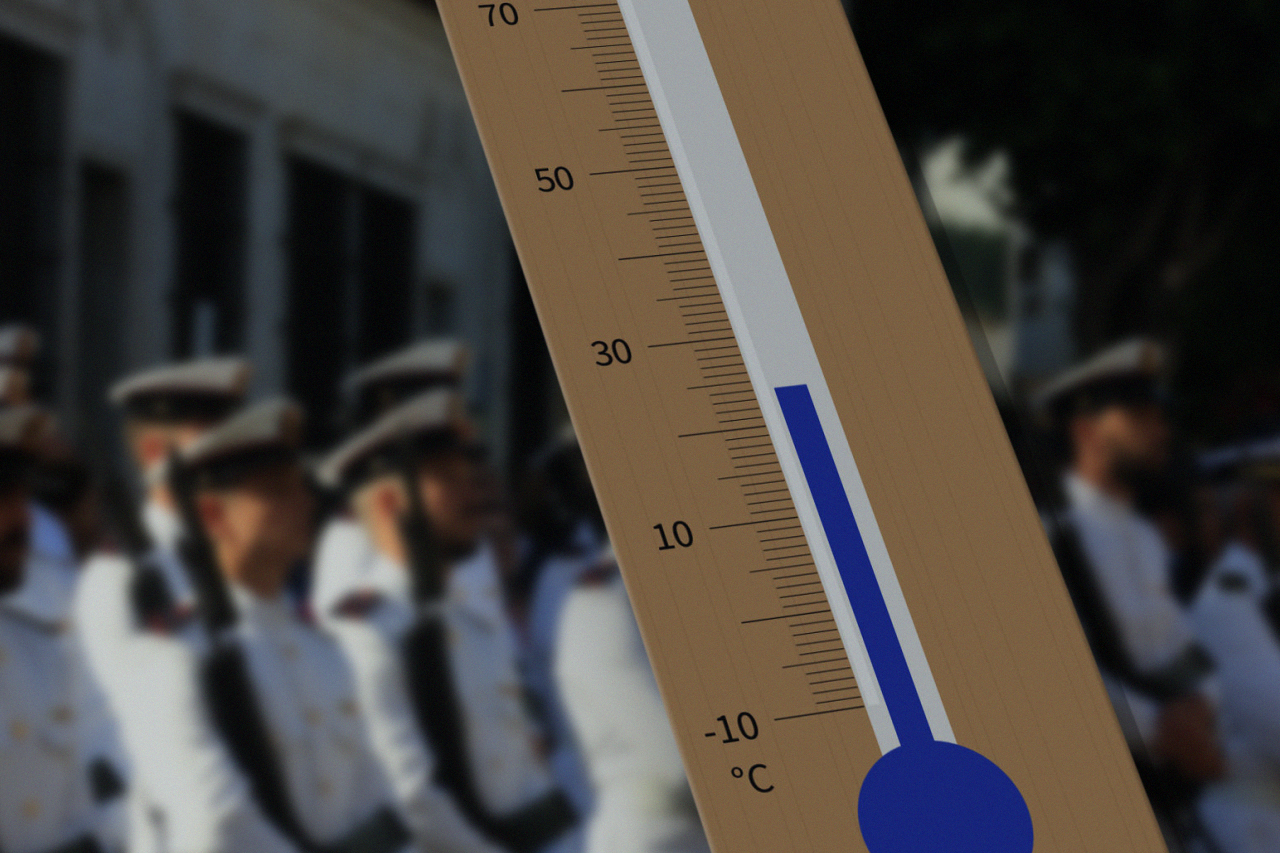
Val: 24 °C
